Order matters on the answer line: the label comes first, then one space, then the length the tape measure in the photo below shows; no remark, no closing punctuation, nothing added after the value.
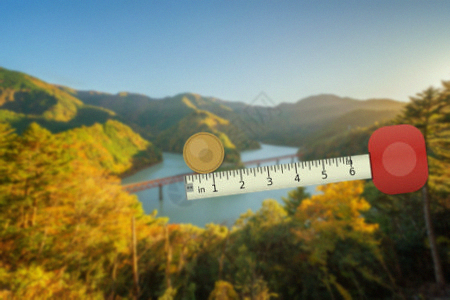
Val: 1.5 in
